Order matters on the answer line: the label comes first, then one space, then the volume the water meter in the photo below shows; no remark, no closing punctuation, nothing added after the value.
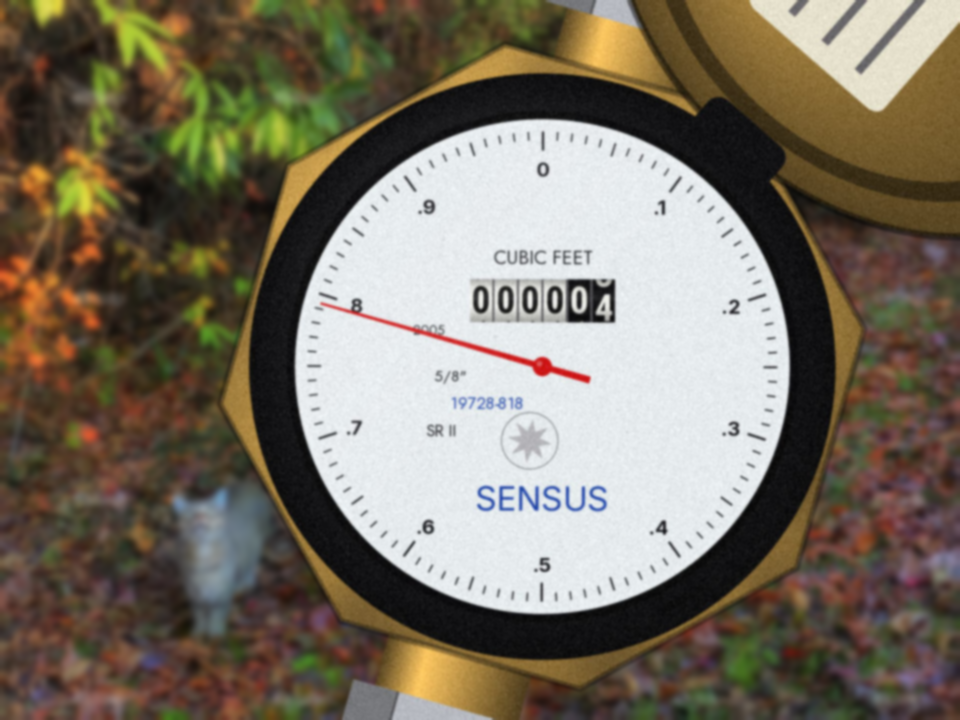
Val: 3.79 ft³
